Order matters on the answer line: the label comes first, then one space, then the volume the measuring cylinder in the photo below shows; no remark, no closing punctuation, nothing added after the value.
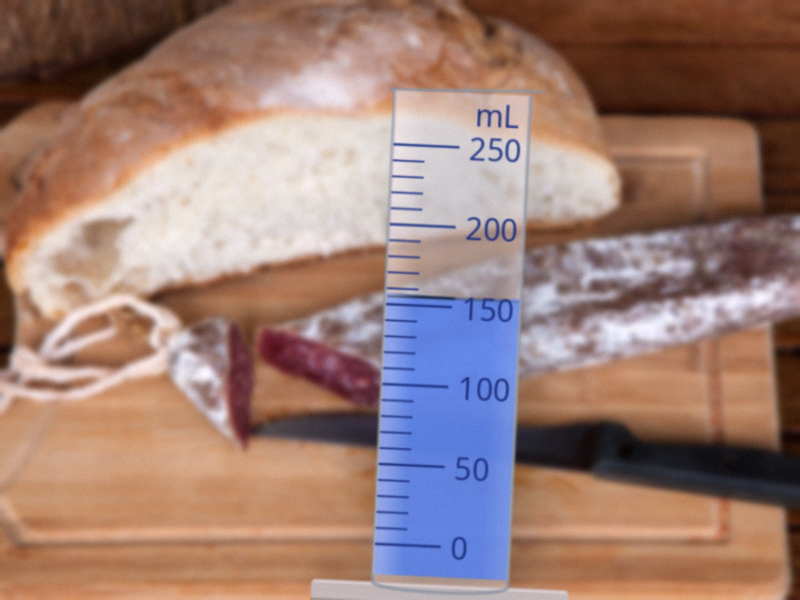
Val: 155 mL
